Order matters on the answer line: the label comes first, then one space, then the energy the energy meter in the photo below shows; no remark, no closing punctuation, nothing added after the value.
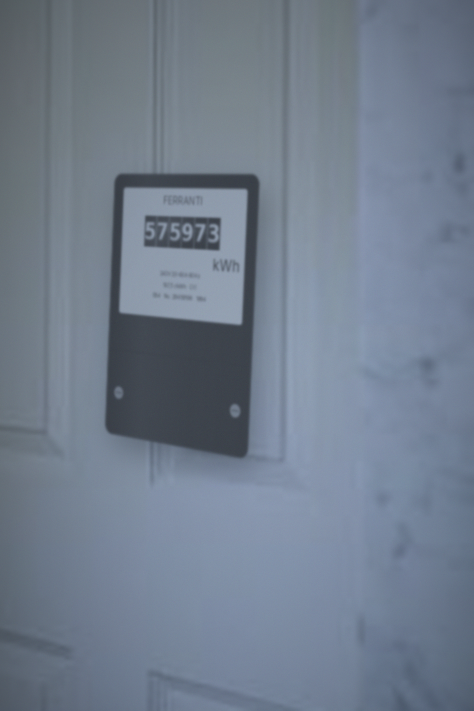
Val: 575973 kWh
